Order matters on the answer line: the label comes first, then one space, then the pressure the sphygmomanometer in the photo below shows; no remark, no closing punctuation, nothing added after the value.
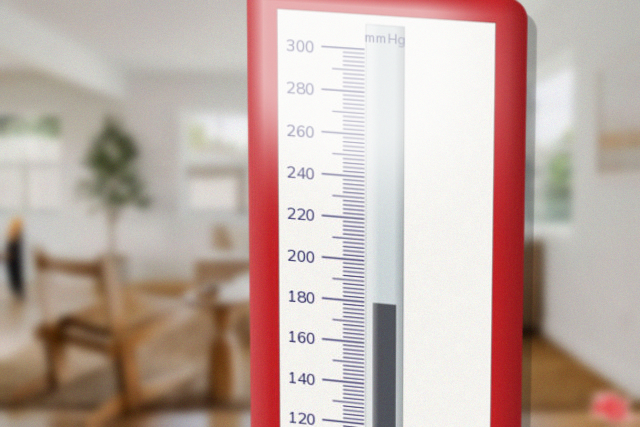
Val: 180 mmHg
